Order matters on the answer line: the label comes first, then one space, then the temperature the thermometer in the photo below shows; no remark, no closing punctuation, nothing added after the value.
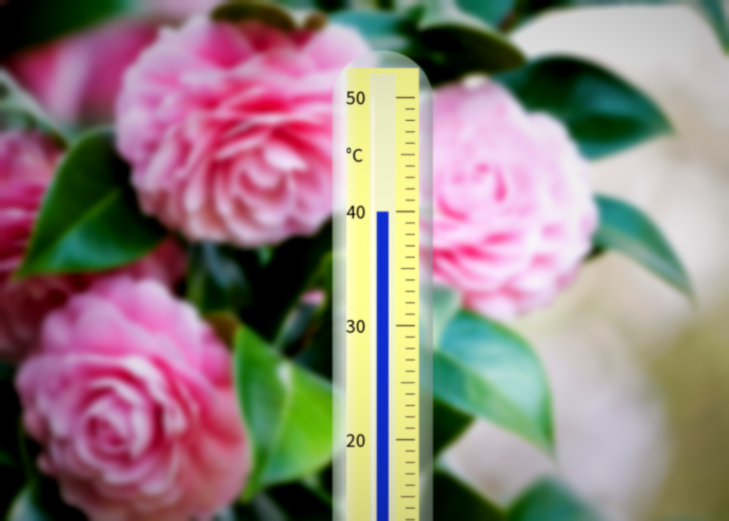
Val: 40 °C
